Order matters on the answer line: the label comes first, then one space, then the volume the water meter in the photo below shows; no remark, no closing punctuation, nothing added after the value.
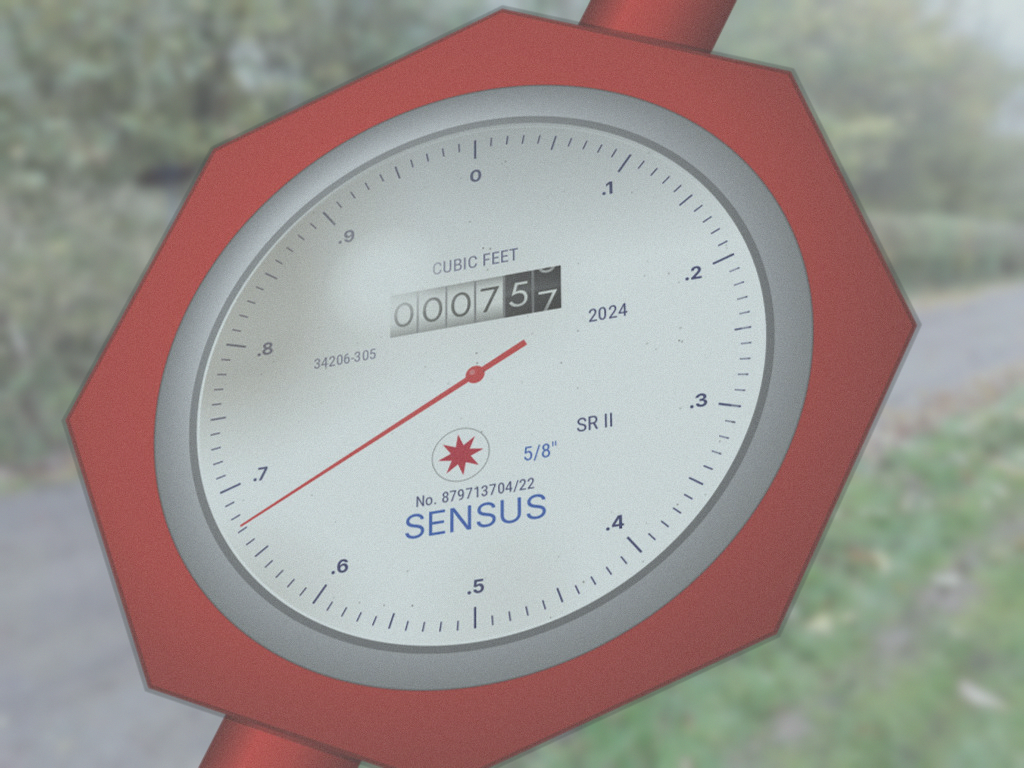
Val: 756.67 ft³
